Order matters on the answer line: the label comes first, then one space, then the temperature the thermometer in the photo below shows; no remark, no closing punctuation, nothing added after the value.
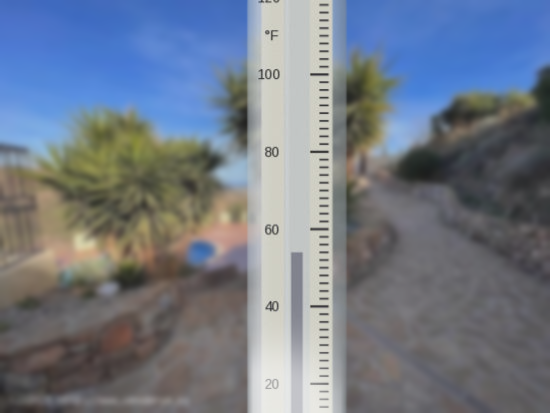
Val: 54 °F
